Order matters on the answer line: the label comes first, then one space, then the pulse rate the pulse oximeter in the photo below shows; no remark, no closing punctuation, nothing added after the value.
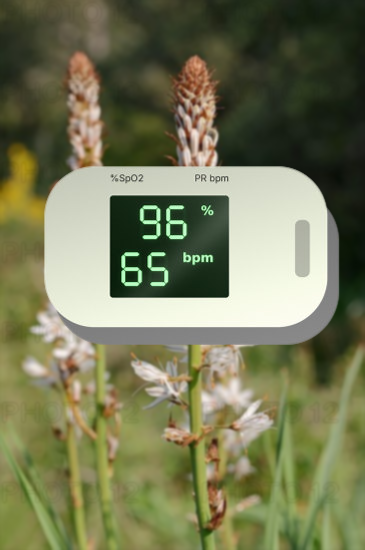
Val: 65 bpm
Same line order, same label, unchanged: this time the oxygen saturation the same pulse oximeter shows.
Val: 96 %
